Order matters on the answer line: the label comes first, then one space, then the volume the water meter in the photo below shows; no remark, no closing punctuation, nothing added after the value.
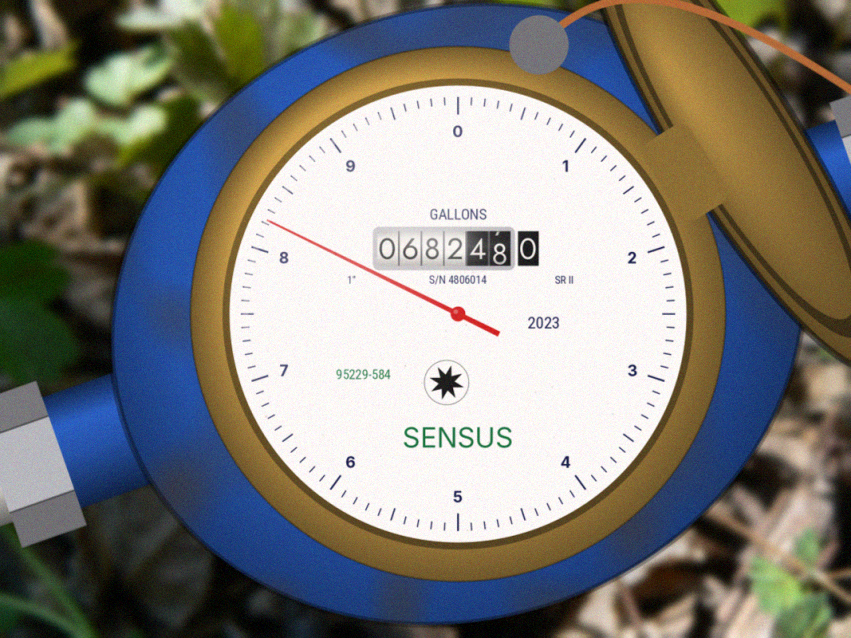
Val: 682478.2 gal
